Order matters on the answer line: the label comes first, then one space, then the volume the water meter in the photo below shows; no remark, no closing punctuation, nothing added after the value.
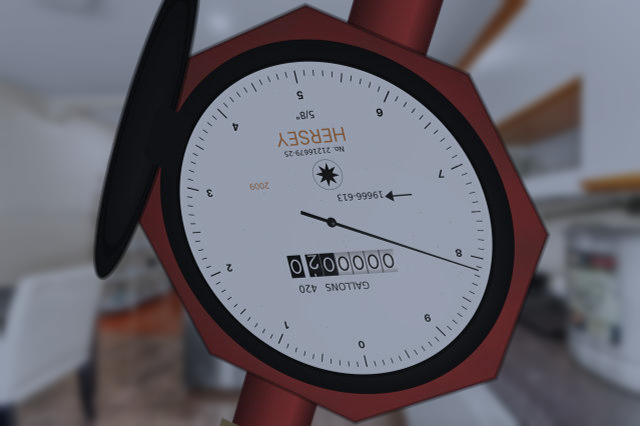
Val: 18.1 gal
